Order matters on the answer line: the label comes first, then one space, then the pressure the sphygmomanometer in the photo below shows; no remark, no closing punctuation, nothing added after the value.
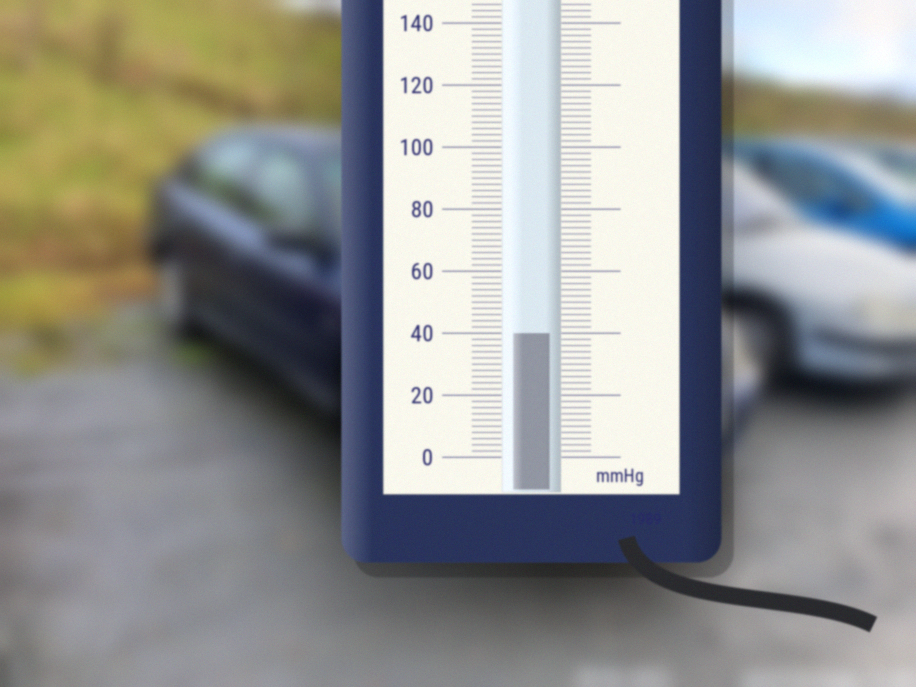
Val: 40 mmHg
